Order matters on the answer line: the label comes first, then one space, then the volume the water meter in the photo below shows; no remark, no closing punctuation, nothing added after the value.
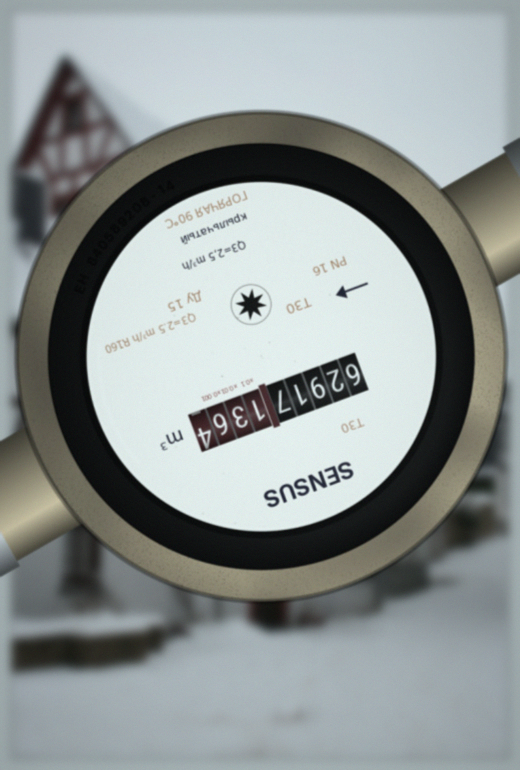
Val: 62917.1364 m³
